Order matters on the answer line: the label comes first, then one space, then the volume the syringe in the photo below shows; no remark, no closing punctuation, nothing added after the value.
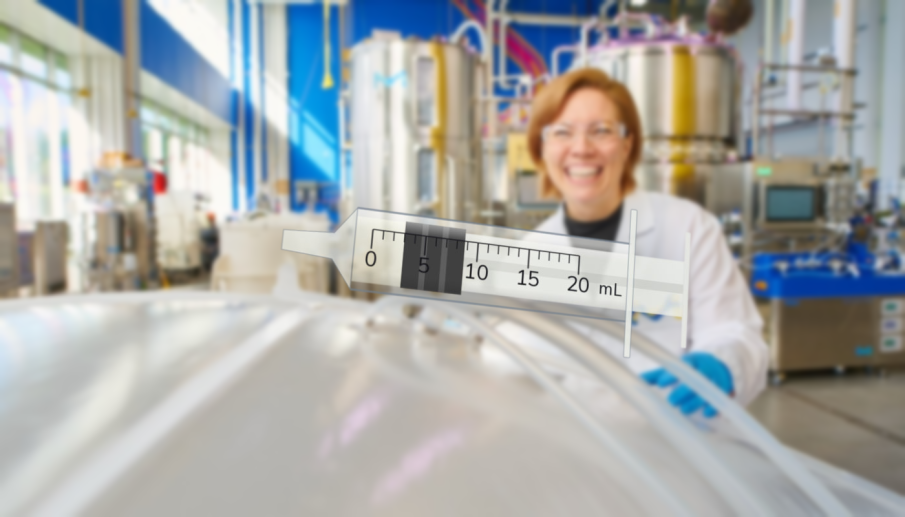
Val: 3 mL
